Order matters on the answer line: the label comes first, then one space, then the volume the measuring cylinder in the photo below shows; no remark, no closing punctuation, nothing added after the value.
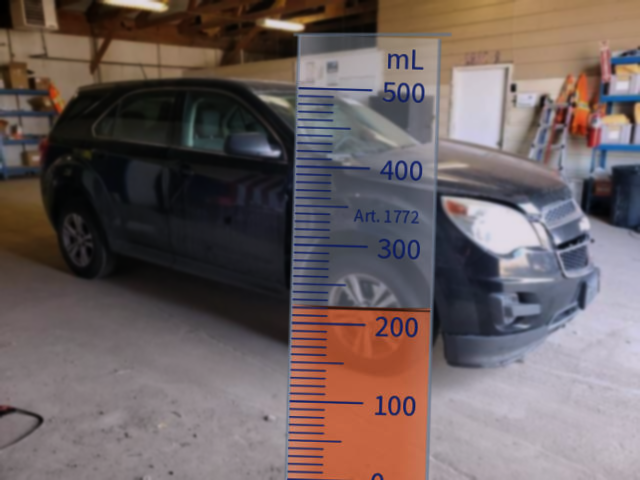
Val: 220 mL
